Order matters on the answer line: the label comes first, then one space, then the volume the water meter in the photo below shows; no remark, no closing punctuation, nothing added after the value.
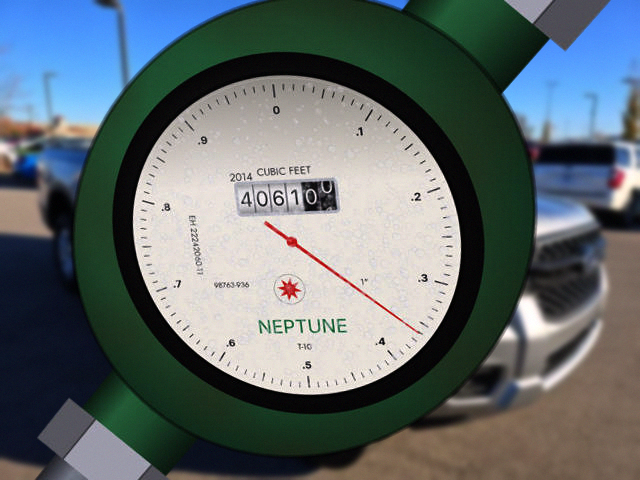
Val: 406100.36 ft³
